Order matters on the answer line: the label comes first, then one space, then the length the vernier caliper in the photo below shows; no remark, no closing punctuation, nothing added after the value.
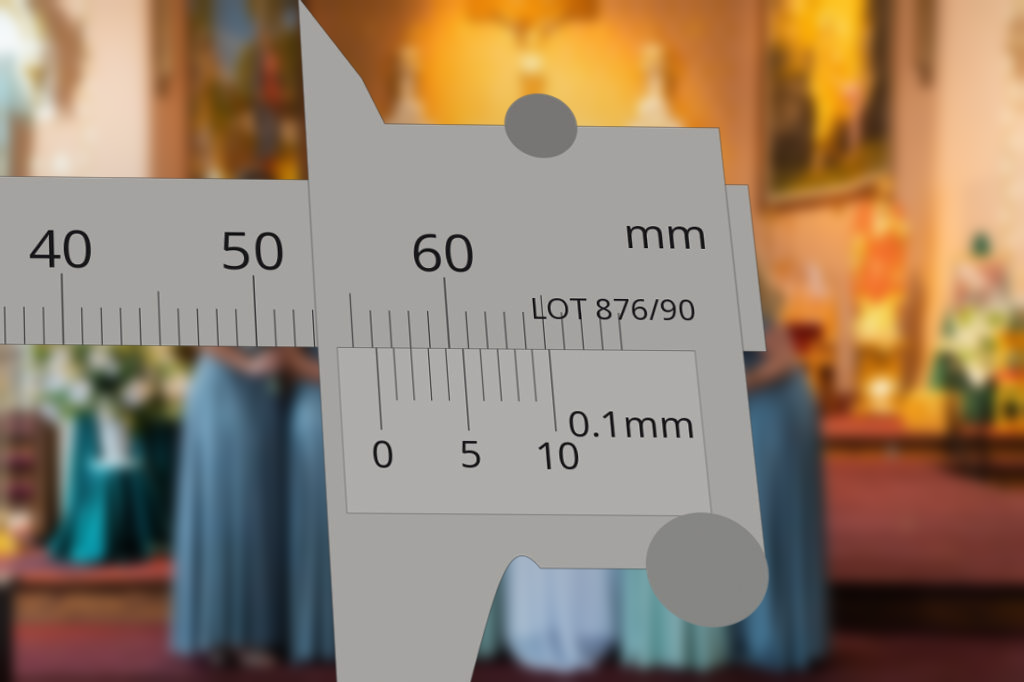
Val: 56.2 mm
